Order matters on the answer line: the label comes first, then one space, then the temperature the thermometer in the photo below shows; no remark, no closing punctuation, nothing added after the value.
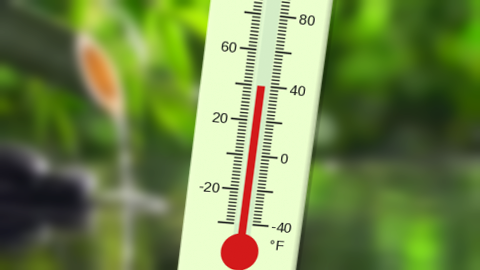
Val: 40 °F
